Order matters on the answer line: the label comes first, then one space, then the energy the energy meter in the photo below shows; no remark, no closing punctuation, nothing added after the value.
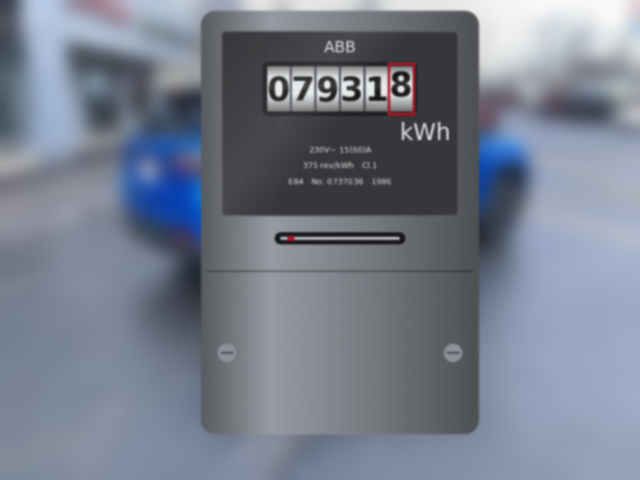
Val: 7931.8 kWh
